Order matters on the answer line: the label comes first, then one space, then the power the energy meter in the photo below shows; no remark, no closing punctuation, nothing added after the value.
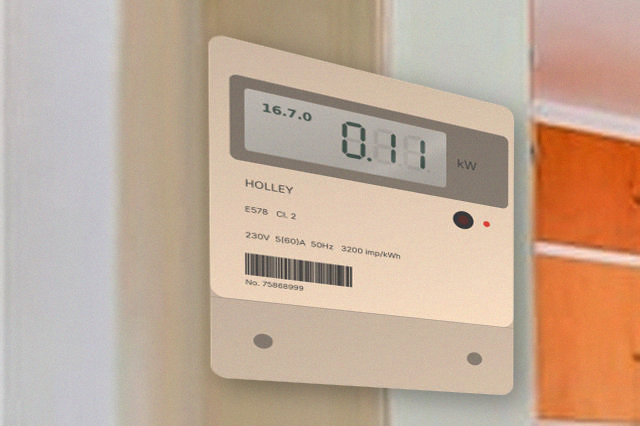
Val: 0.11 kW
